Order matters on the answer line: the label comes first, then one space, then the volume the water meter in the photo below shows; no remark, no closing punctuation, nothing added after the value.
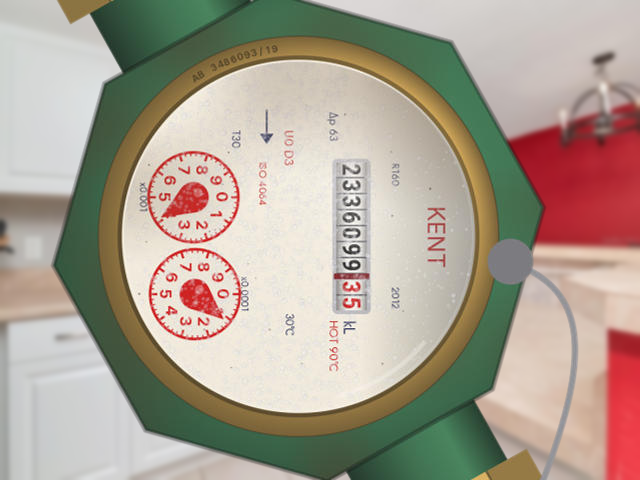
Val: 2336099.3541 kL
